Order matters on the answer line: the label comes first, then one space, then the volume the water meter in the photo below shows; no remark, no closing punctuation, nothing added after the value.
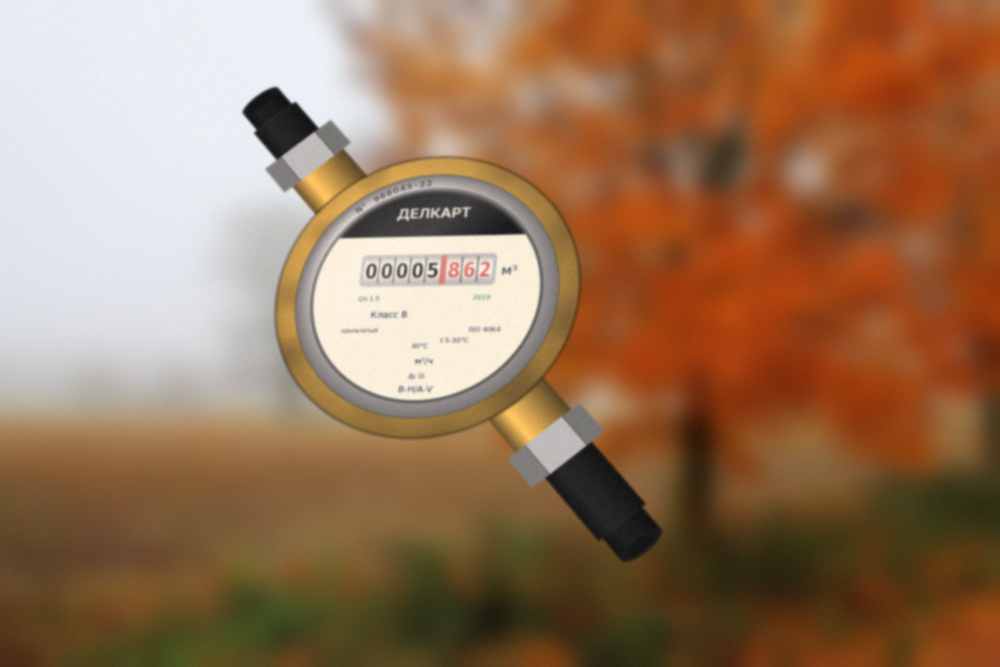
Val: 5.862 m³
